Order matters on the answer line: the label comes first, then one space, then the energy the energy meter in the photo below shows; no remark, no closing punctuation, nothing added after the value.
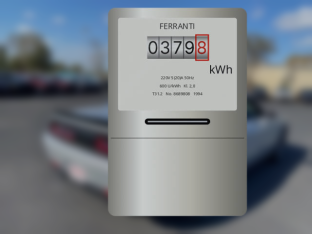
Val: 379.8 kWh
